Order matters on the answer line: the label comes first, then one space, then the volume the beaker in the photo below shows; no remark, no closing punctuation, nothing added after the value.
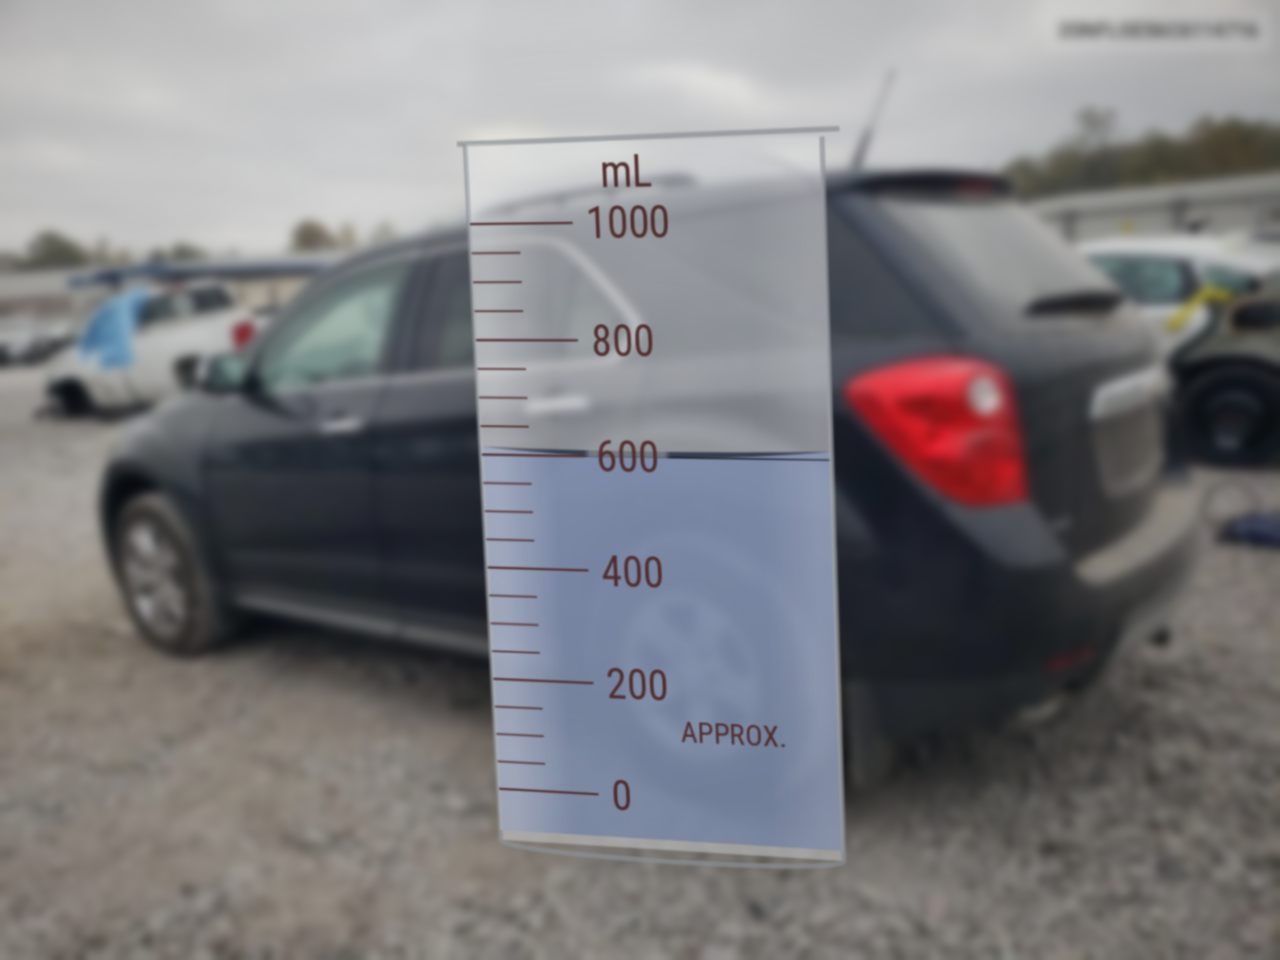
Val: 600 mL
